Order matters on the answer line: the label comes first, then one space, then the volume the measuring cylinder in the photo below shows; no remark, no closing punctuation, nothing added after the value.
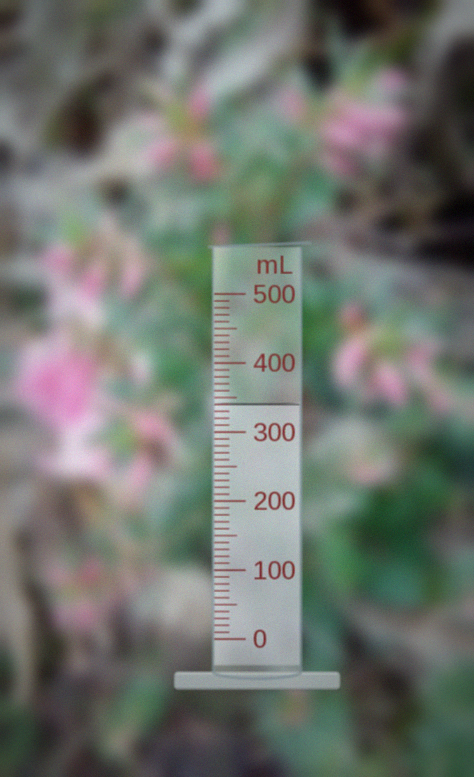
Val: 340 mL
